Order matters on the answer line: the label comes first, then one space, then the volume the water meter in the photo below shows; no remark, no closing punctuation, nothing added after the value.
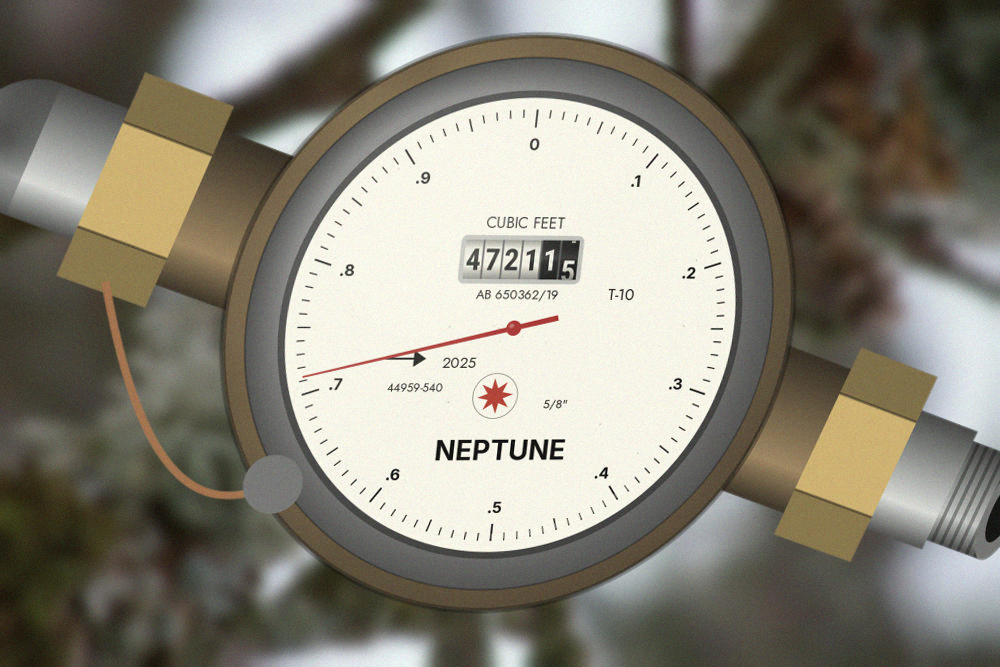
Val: 472114.71 ft³
